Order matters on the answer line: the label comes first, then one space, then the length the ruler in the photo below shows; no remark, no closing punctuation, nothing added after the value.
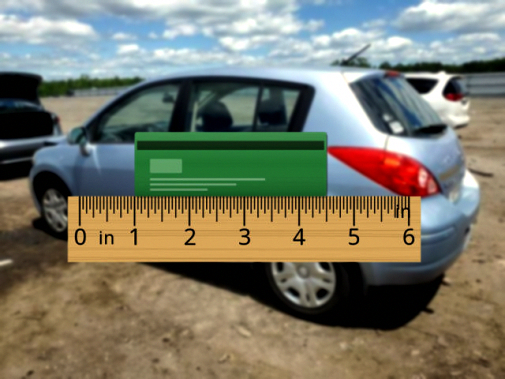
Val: 3.5 in
